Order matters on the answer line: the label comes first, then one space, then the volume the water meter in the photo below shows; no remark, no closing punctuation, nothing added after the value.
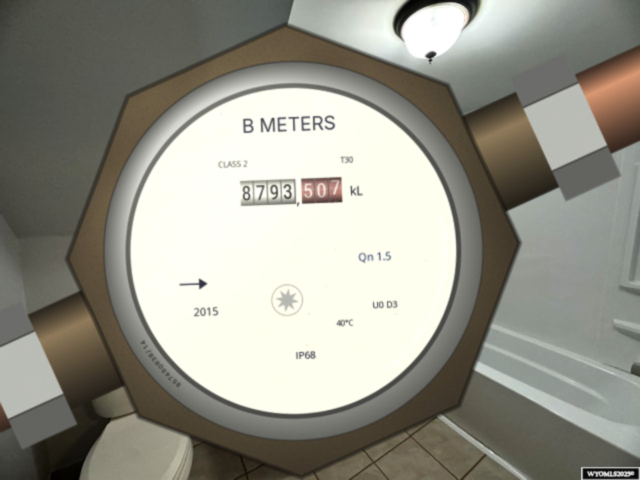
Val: 8793.507 kL
